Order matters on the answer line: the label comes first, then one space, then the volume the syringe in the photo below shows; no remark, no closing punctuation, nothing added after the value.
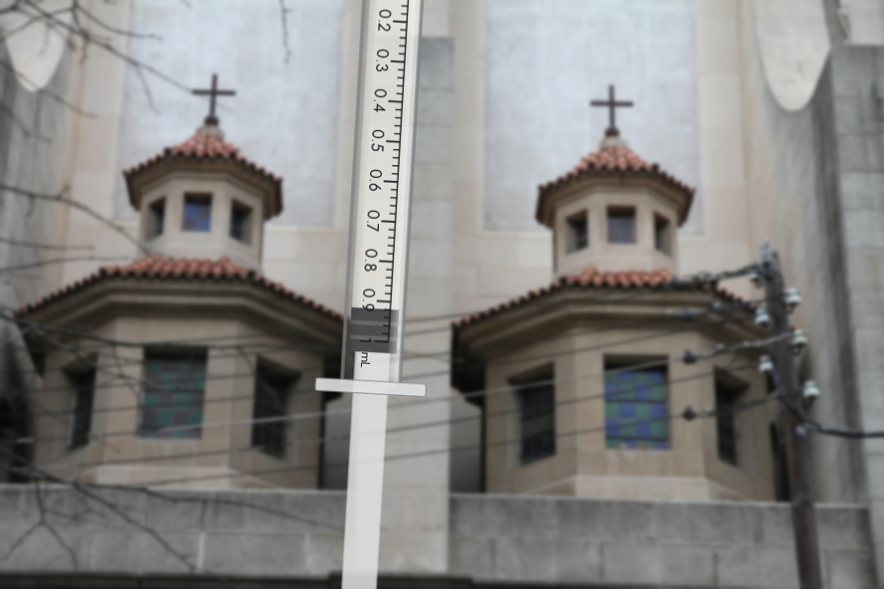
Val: 0.92 mL
